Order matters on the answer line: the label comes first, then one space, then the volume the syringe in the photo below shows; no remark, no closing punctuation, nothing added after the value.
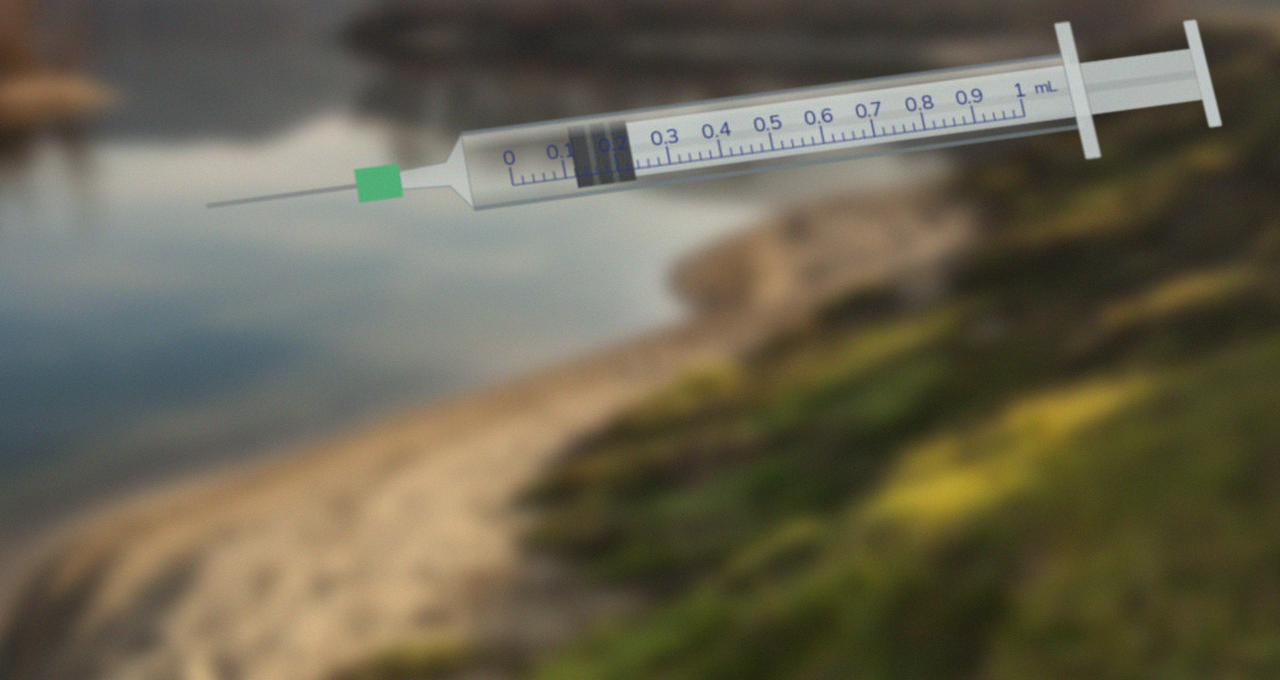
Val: 0.12 mL
